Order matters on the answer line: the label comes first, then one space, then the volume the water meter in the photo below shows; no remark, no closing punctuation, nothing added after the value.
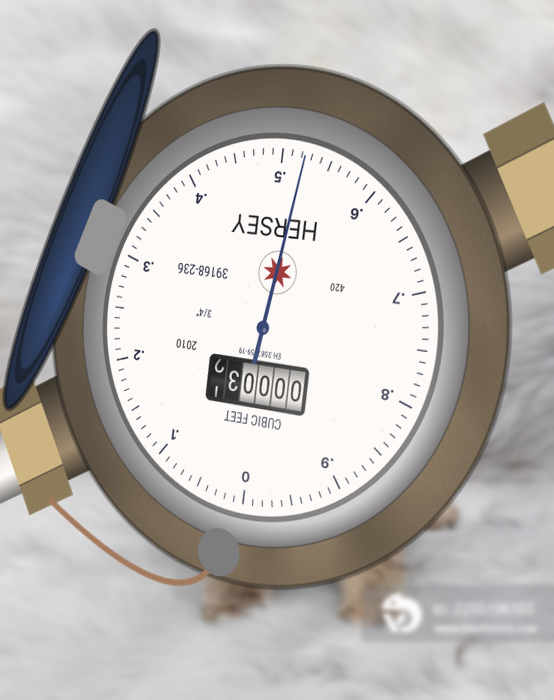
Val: 31.52 ft³
